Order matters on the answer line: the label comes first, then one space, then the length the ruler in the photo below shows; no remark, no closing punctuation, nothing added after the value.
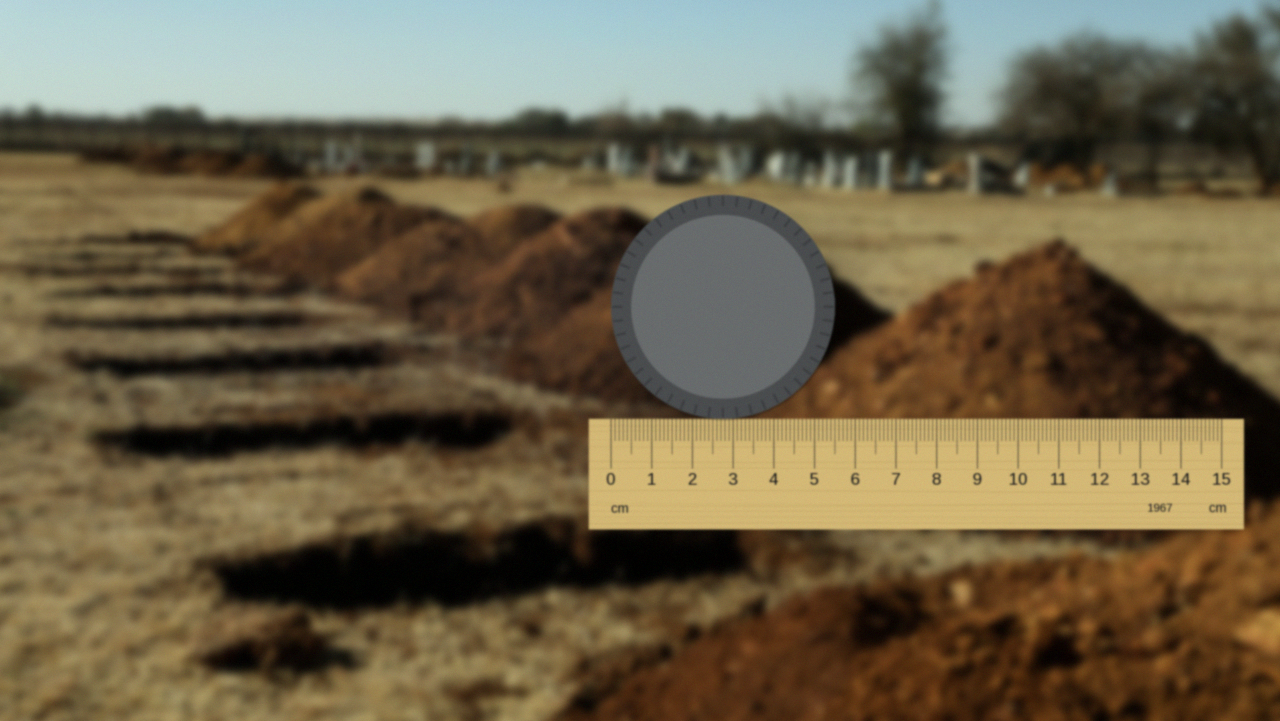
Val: 5.5 cm
